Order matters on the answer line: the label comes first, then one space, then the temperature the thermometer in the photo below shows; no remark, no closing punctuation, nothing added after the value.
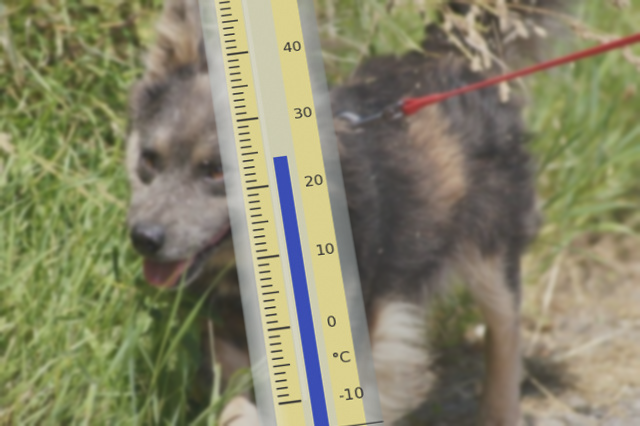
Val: 24 °C
